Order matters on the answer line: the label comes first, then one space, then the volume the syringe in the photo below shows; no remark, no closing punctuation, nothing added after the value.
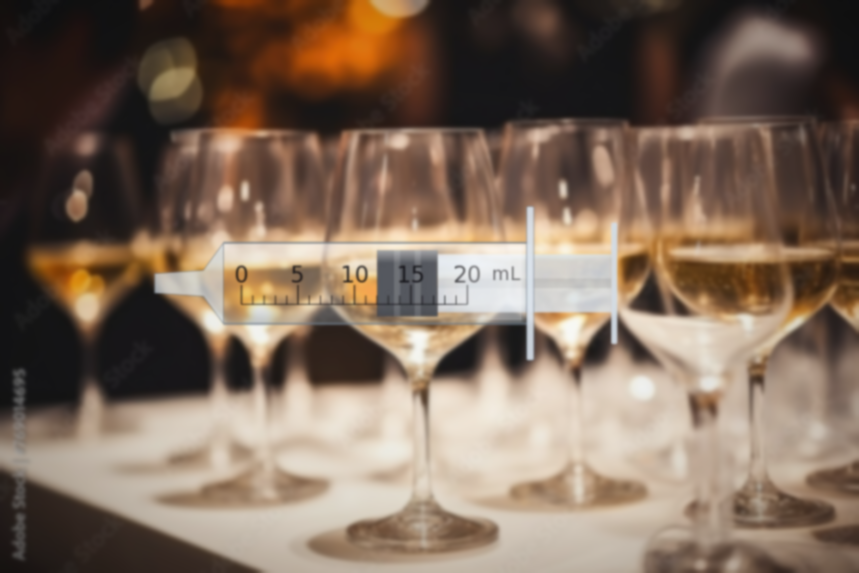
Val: 12 mL
